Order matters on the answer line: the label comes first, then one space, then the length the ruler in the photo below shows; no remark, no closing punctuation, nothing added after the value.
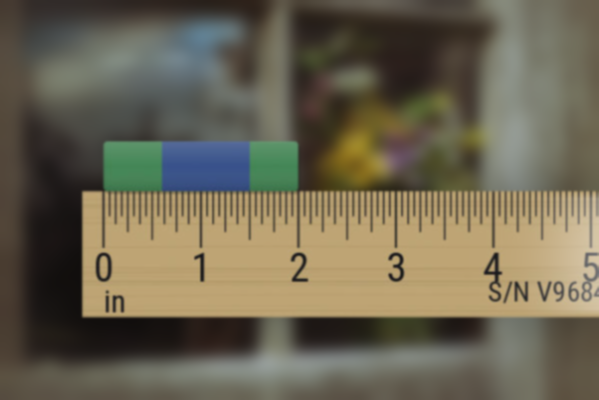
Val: 2 in
